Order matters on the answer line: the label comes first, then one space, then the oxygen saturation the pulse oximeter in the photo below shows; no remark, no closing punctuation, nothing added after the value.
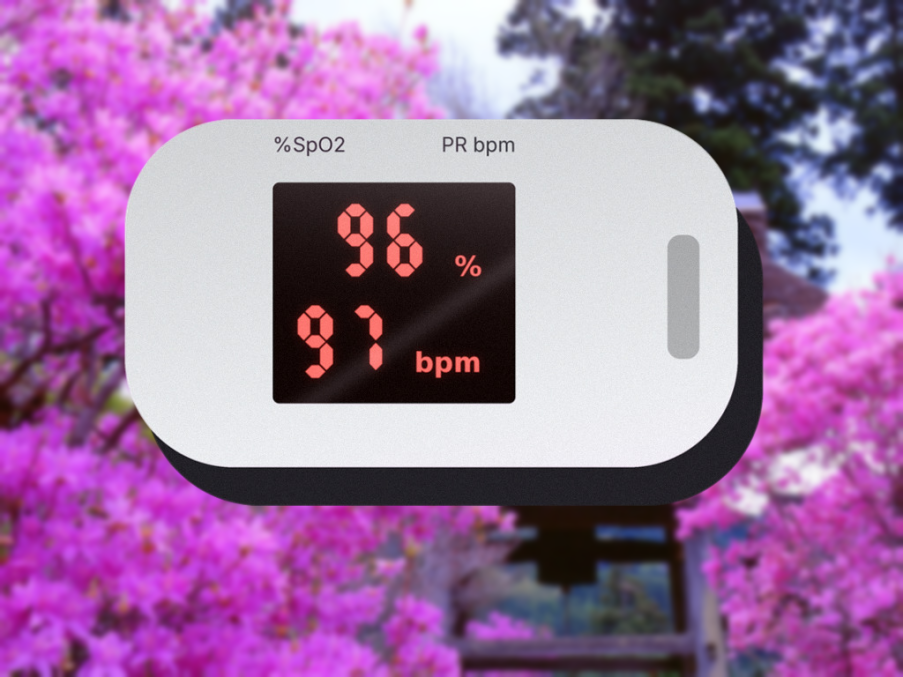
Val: 96 %
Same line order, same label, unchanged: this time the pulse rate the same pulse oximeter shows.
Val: 97 bpm
